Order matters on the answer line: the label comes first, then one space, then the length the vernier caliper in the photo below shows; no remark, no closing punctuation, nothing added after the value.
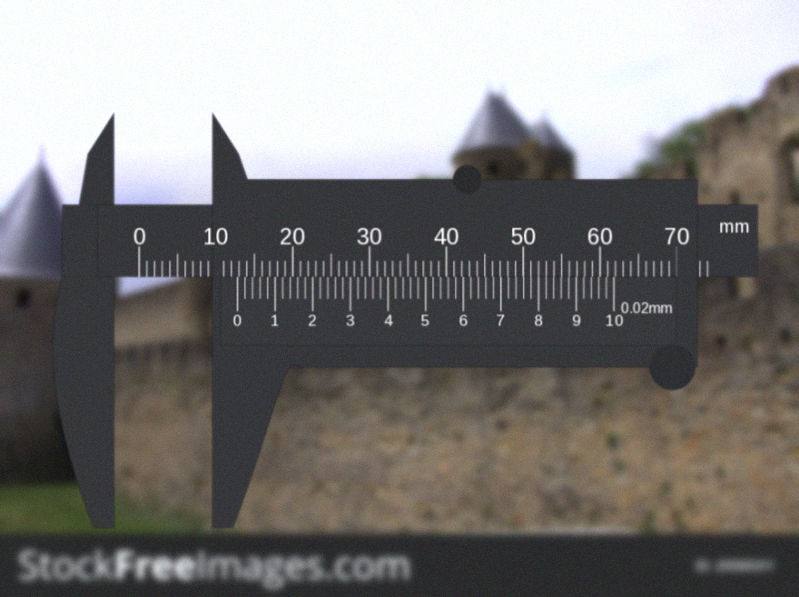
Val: 12.8 mm
